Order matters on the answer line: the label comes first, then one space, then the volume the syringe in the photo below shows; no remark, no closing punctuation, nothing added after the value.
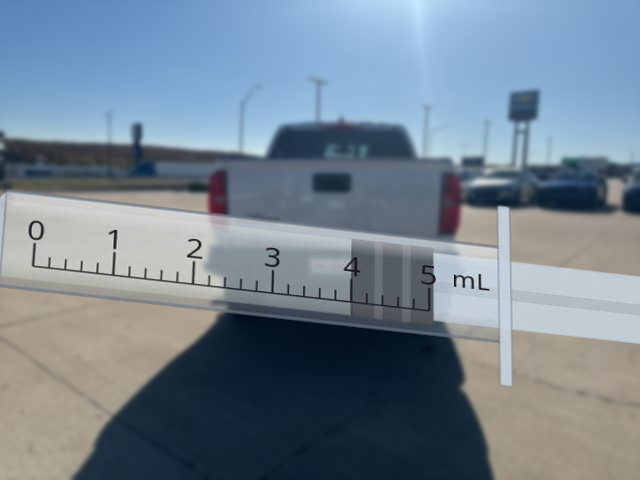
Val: 4 mL
